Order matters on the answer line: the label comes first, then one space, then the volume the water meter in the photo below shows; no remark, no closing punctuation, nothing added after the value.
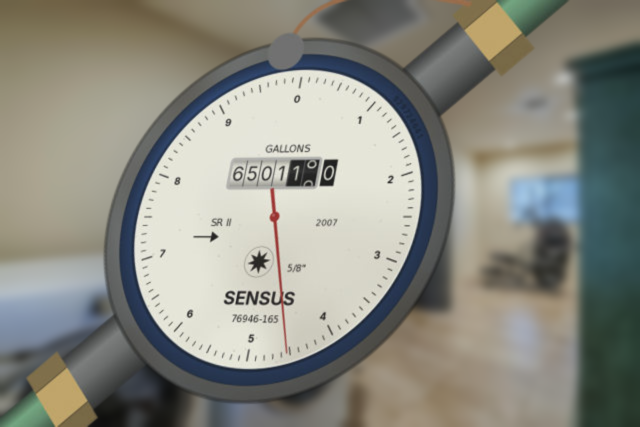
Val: 6501184.5 gal
